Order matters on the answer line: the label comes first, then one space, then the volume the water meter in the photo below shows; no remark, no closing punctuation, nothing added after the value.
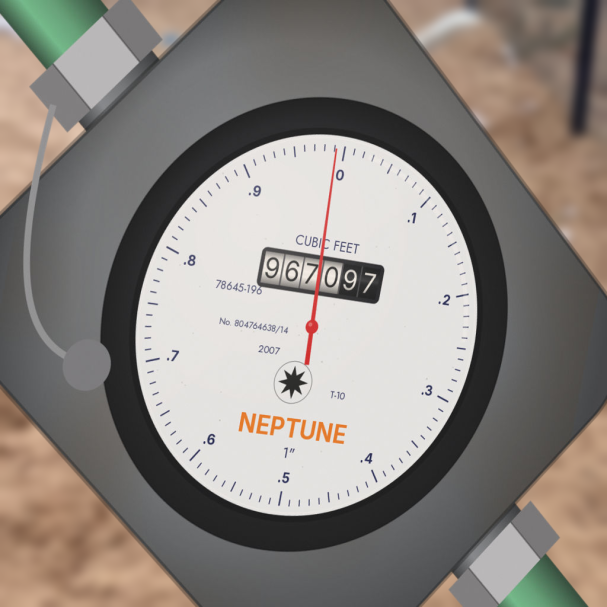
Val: 967096.99 ft³
